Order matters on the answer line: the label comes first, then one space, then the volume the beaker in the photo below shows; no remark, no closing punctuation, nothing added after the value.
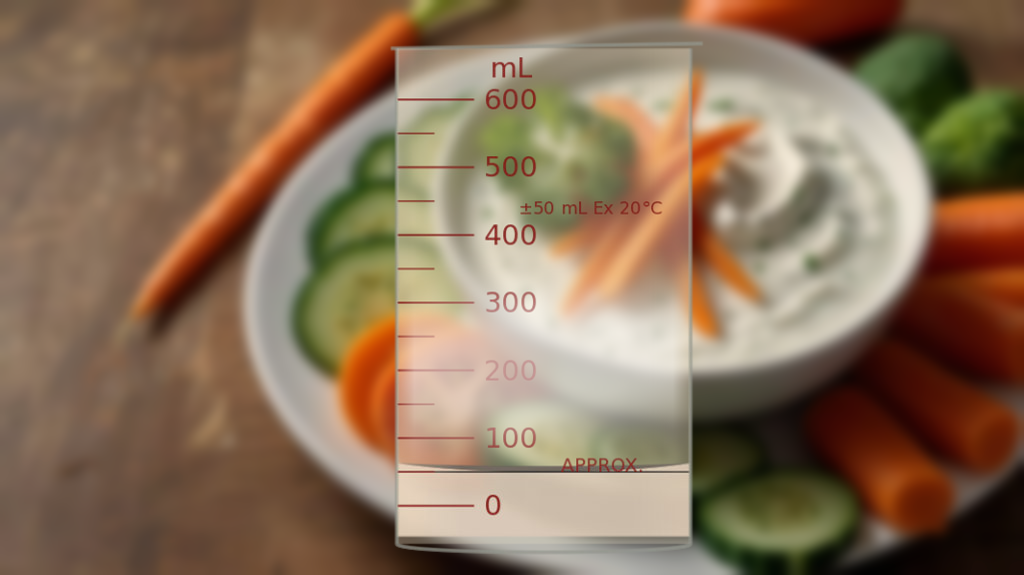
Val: 50 mL
